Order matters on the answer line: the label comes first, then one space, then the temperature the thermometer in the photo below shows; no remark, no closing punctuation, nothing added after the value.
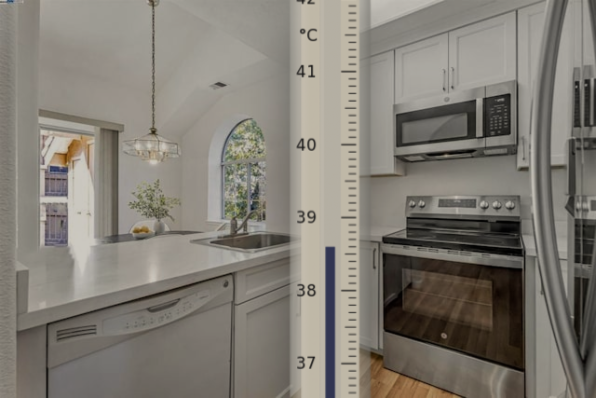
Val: 38.6 °C
